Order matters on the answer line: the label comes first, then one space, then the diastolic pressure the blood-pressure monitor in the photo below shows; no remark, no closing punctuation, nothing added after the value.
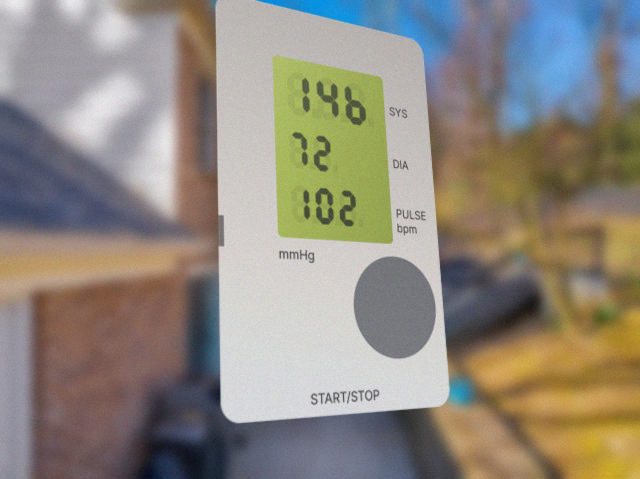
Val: 72 mmHg
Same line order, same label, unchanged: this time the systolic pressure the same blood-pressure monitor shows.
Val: 146 mmHg
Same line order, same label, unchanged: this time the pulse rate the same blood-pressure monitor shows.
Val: 102 bpm
